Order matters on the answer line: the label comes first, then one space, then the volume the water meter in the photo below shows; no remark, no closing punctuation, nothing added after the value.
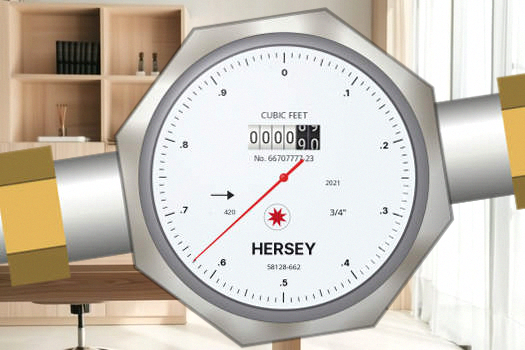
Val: 89.63 ft³
